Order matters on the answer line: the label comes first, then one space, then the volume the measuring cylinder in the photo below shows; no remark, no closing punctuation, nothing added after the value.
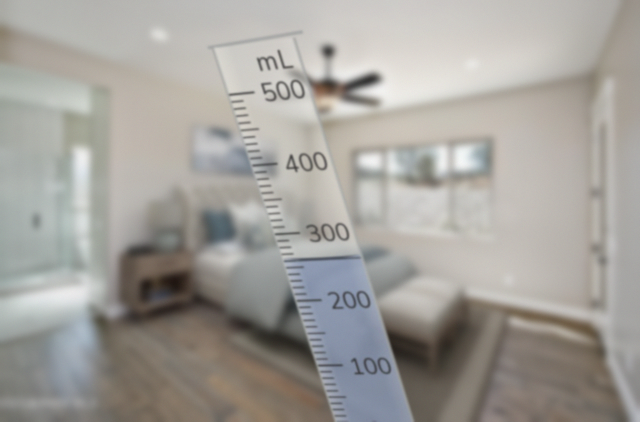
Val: 260 mL
